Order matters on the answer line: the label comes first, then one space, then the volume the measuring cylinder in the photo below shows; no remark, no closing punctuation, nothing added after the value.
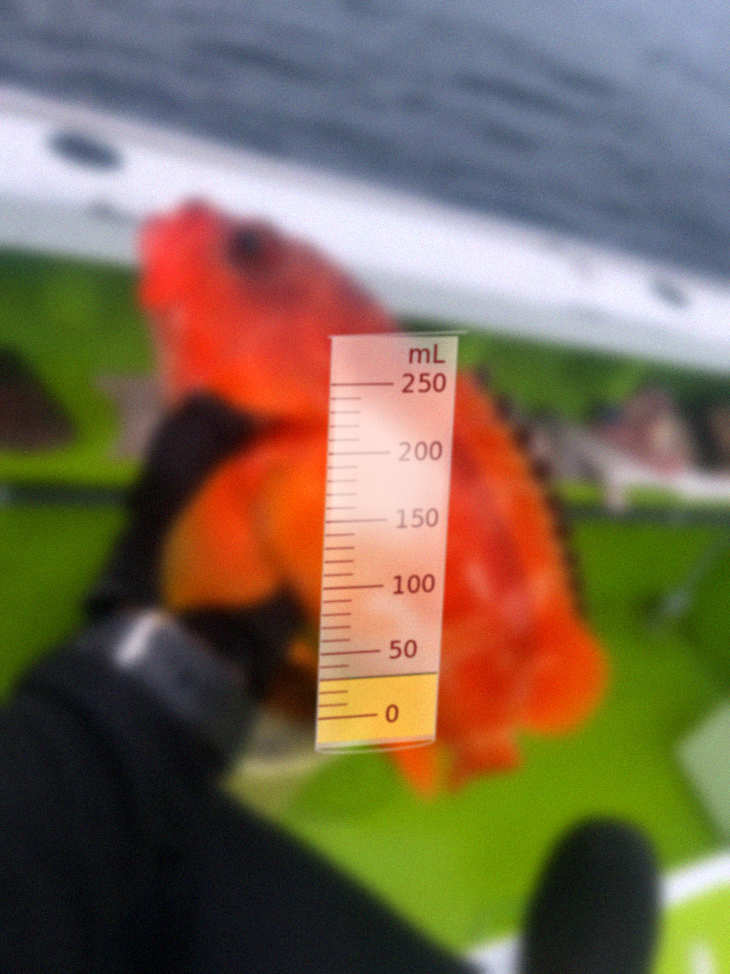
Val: 30 mL
